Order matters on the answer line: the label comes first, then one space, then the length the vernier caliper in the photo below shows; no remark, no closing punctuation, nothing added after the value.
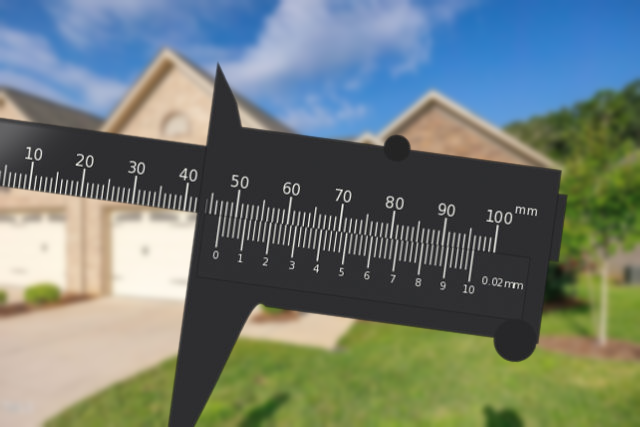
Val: 47.0 mm
